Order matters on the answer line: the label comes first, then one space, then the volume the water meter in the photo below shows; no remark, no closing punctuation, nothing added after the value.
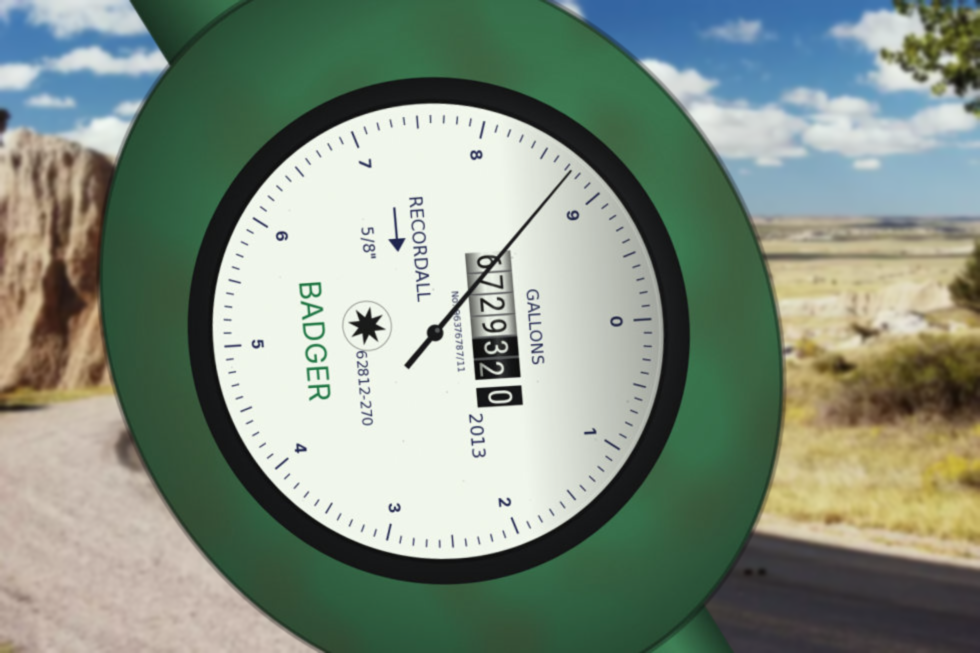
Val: 6729318.7 gal
